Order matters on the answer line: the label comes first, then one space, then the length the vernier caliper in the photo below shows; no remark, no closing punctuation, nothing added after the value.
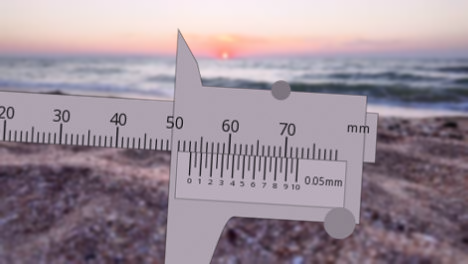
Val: 53.2 mm
